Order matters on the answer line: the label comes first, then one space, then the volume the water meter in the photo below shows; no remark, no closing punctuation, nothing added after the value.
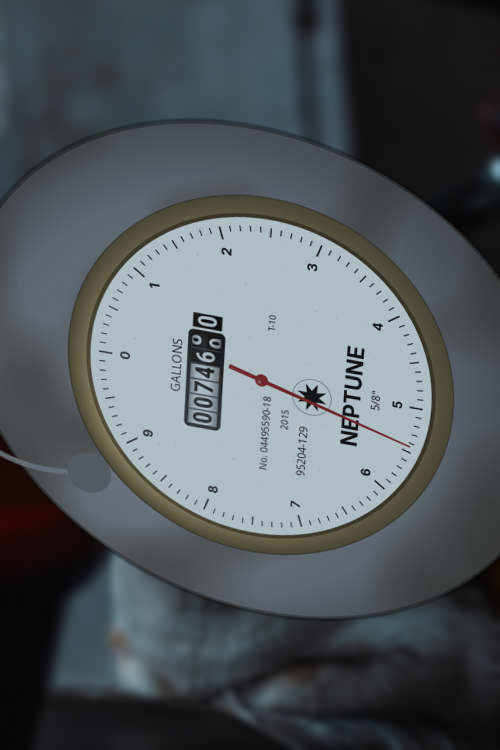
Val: 74685.4 gal
